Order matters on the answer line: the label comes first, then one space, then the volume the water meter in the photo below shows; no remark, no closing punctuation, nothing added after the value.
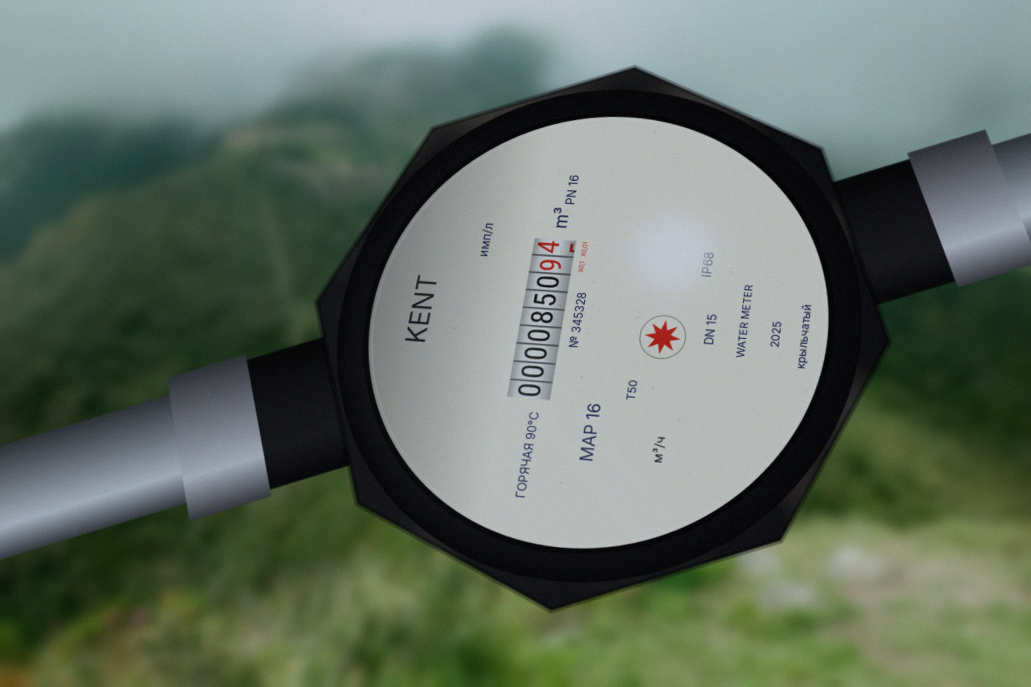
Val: 850.94 m³
